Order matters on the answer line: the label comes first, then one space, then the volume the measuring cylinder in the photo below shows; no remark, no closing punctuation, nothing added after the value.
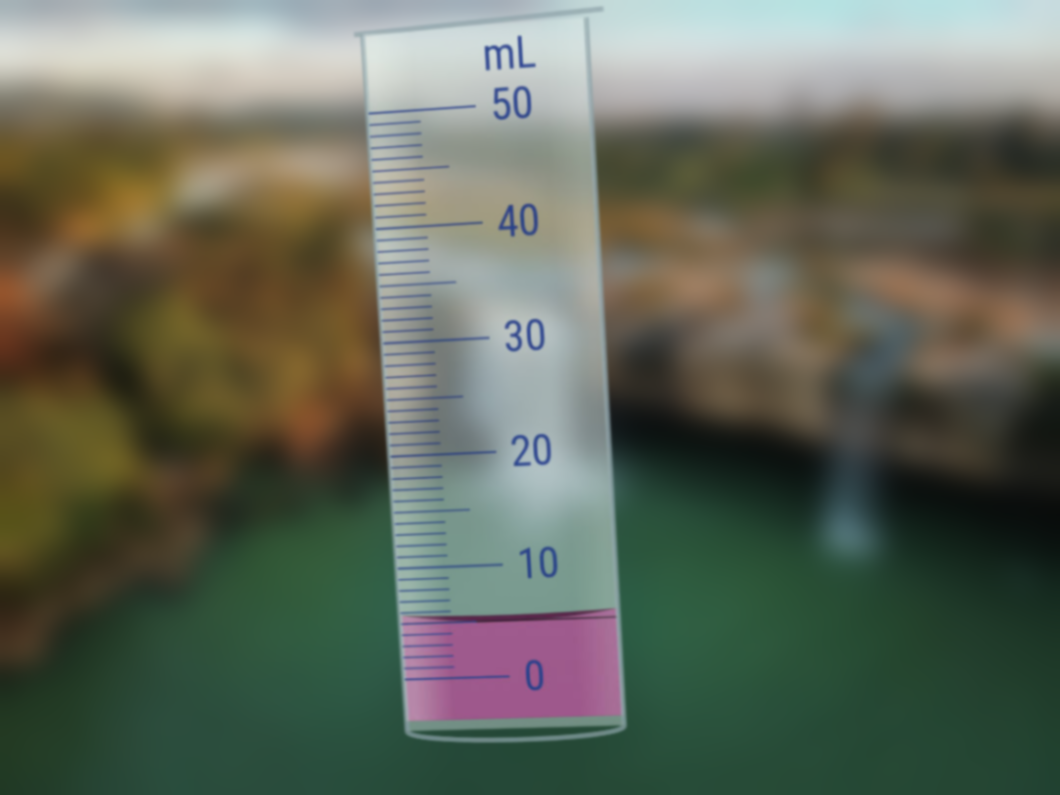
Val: 5 mL
